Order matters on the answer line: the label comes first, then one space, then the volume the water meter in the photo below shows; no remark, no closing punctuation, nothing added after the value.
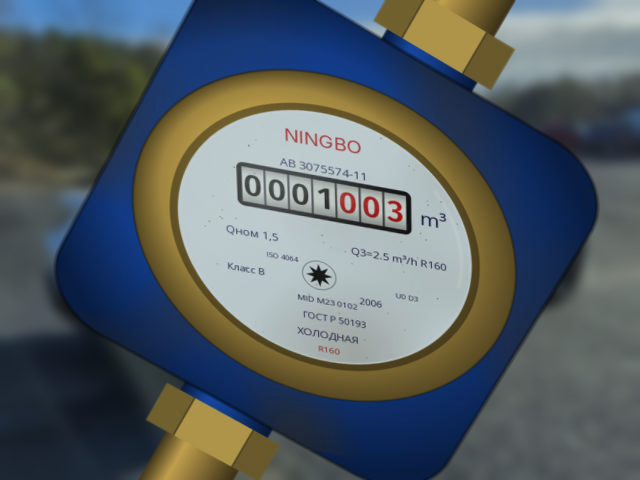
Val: 1.003 m³
